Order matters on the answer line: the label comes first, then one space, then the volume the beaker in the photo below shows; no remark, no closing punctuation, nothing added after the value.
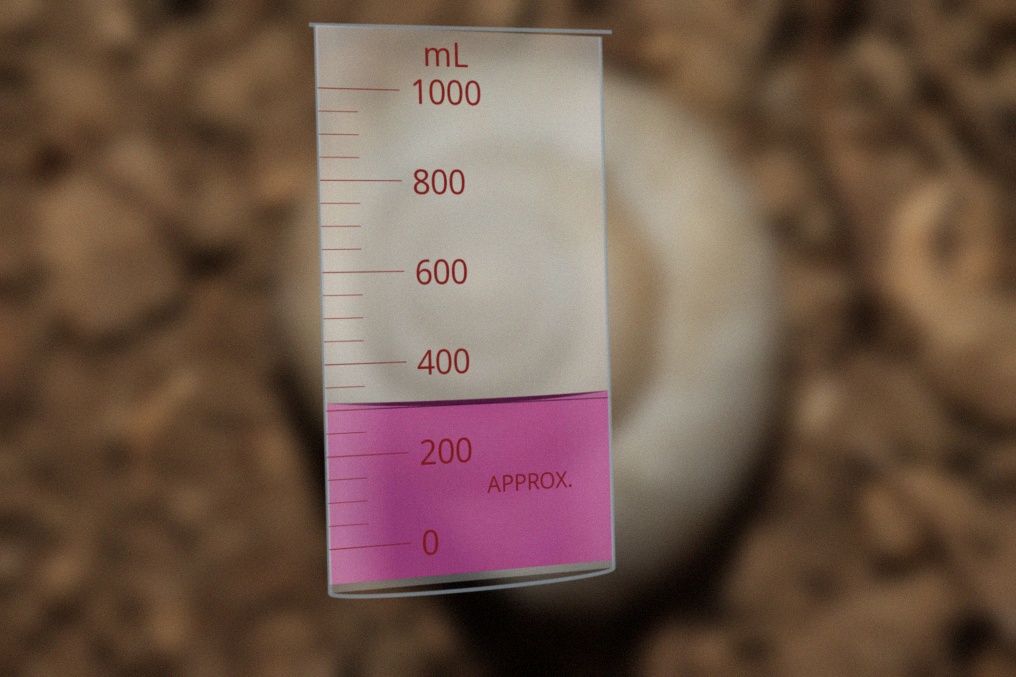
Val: 300 mL
